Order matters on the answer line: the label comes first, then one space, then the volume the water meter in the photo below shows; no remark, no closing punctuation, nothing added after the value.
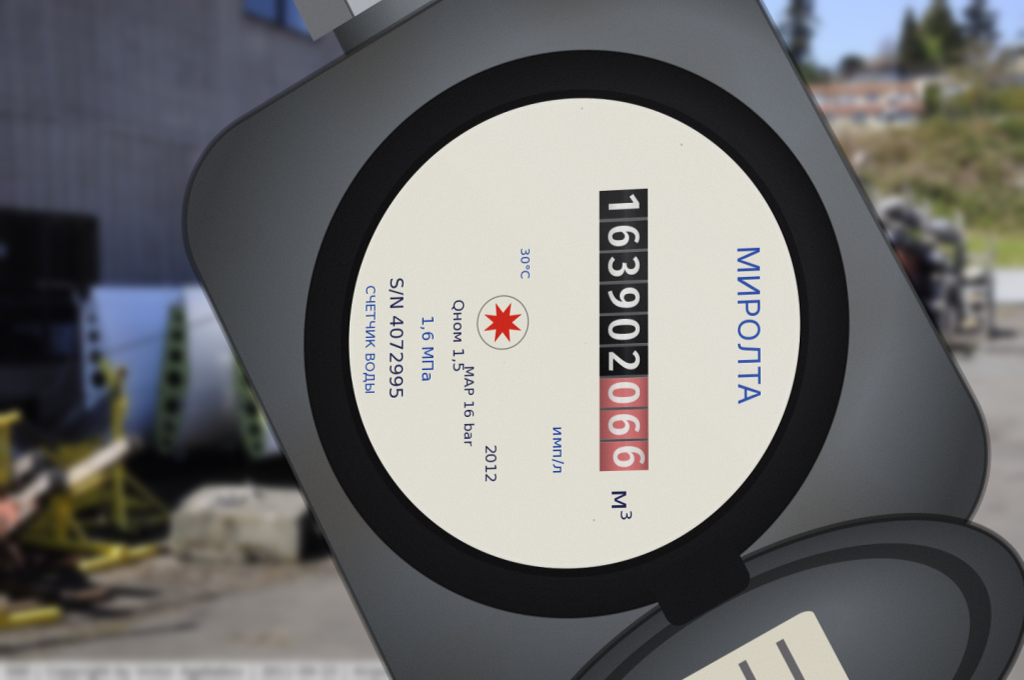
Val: 163902.066 m³
